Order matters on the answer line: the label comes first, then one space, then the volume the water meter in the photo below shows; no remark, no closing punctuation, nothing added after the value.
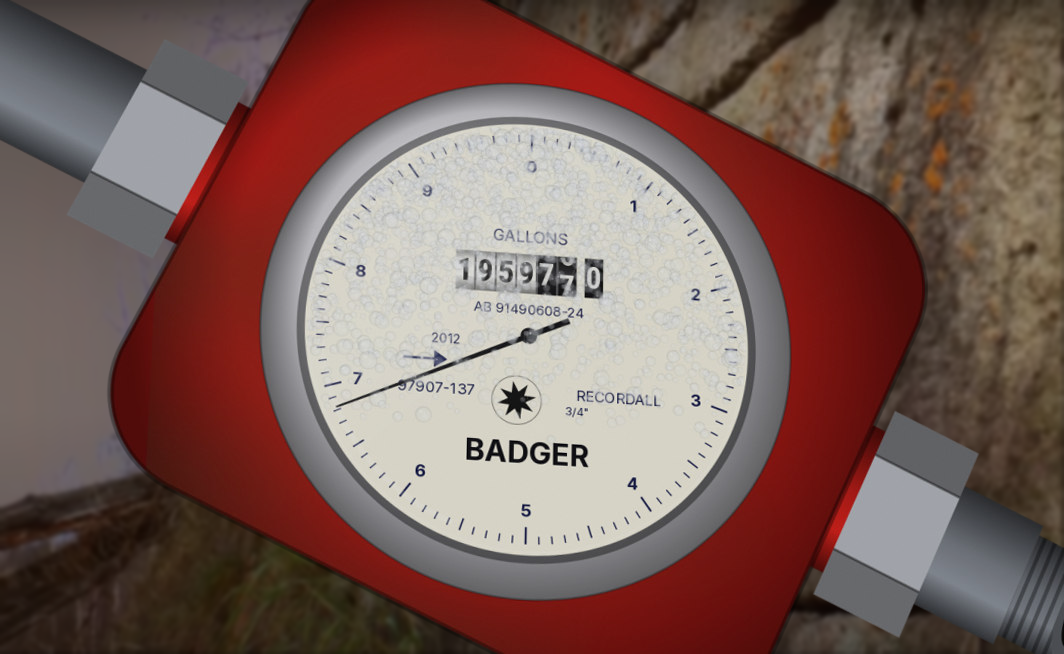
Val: 1959766.8 gal
